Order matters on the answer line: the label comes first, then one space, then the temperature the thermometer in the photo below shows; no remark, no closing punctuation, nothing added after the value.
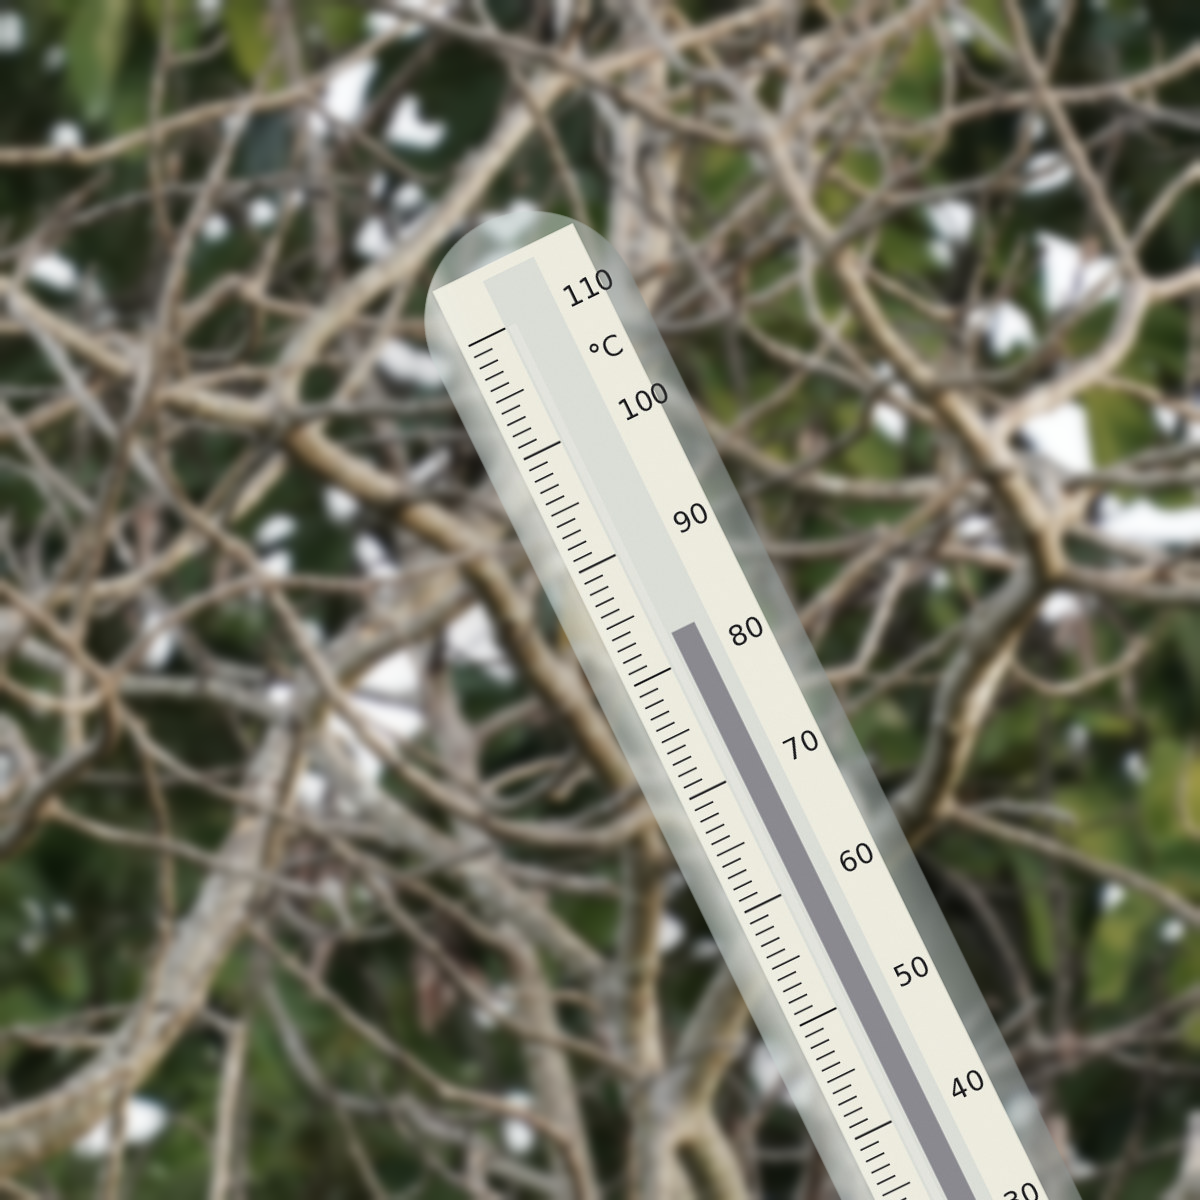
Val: 82.5 °C
